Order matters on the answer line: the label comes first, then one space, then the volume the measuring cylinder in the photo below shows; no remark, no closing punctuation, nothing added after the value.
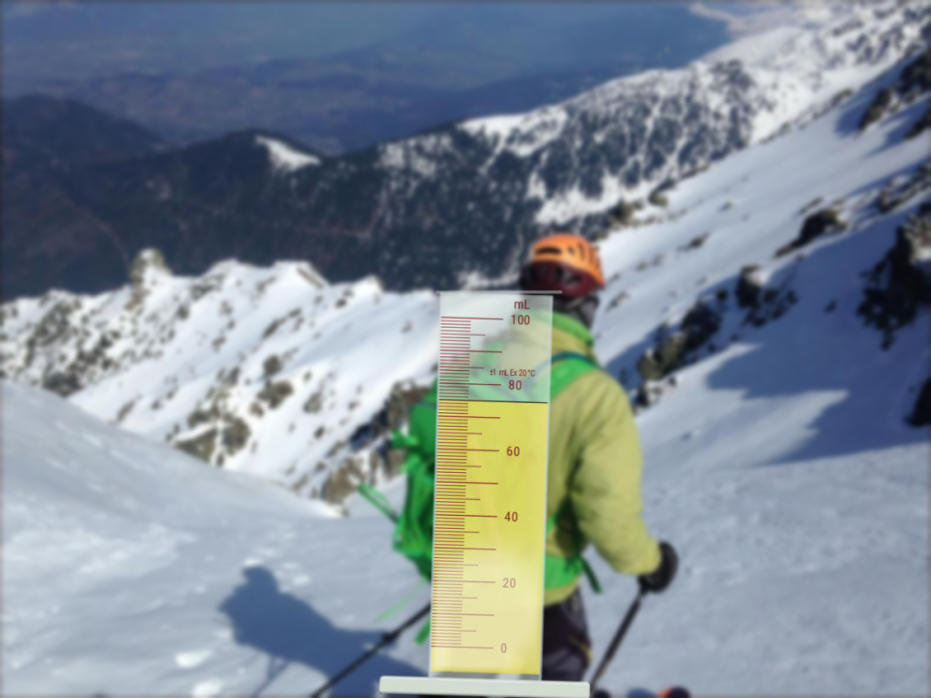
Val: 75 mL
